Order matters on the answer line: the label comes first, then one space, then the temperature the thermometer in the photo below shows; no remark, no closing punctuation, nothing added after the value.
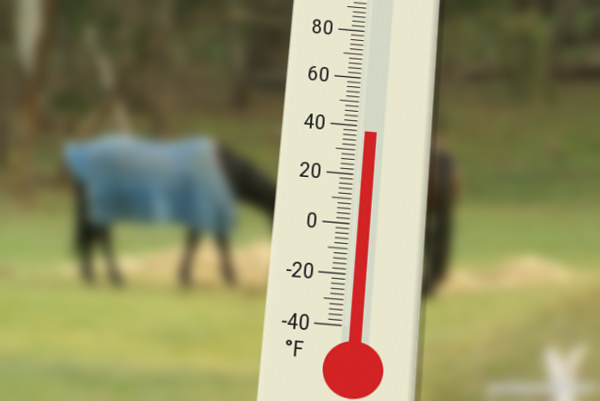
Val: 38 °F
